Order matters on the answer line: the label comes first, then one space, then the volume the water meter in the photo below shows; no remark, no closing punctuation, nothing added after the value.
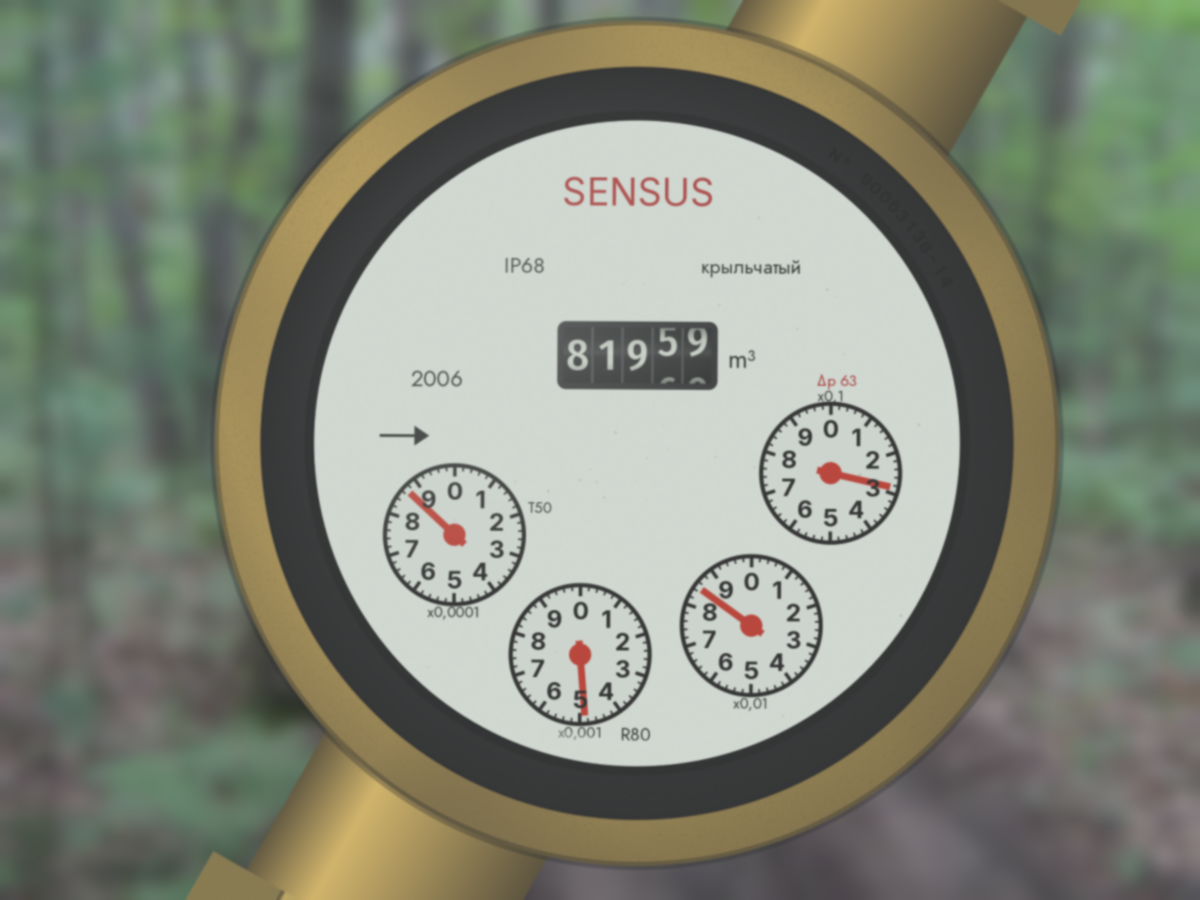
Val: 81959.2848 m³
